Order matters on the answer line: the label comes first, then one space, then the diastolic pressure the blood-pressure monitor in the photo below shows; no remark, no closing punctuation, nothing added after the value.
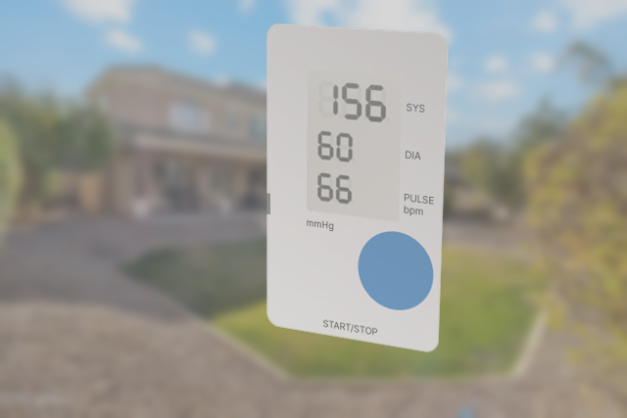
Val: 60 mmHg
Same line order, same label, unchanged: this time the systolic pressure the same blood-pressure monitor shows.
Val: 156 mmHg
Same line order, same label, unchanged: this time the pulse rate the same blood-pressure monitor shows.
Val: 66 bpm
